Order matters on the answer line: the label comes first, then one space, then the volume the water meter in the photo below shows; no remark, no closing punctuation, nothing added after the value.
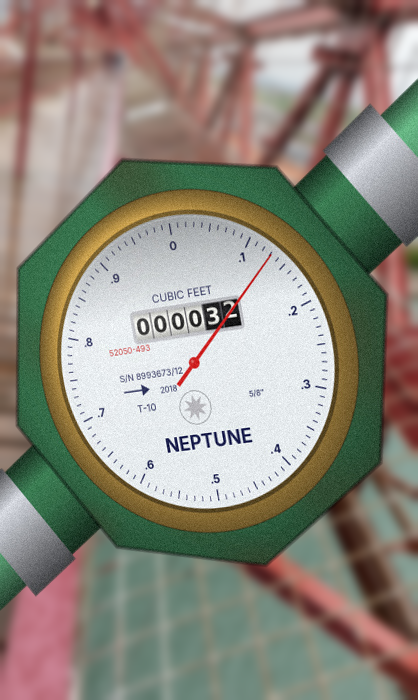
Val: 32.13 ft³
